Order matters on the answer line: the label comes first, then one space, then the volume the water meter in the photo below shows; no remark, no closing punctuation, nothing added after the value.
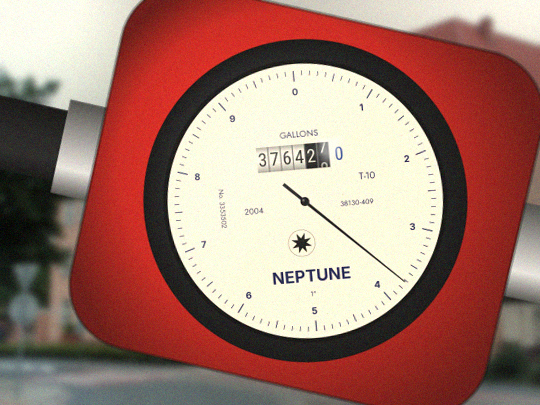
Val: 3764273.7 gal
